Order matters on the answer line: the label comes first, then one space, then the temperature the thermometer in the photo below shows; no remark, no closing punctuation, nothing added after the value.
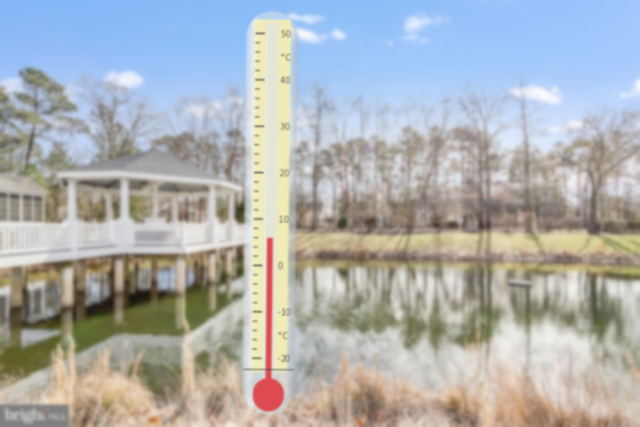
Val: 6 °C
